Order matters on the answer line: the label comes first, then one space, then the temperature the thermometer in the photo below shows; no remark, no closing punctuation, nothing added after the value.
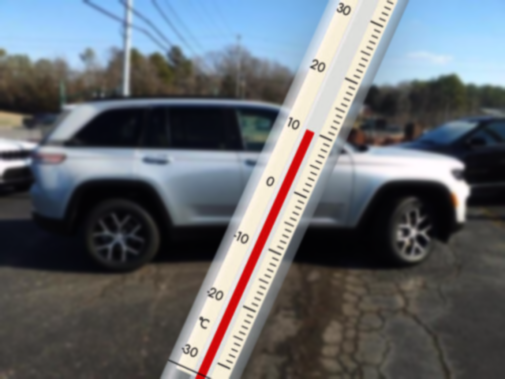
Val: 10 °C
